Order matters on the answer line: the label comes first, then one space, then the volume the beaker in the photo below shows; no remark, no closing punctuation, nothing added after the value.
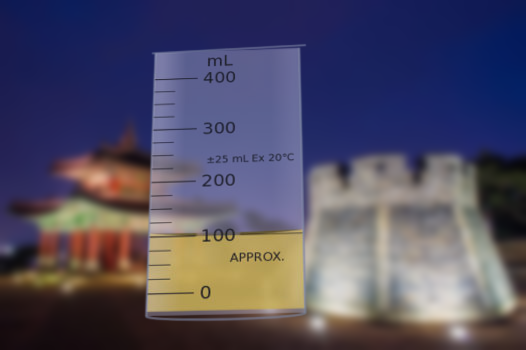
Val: 100 mL
